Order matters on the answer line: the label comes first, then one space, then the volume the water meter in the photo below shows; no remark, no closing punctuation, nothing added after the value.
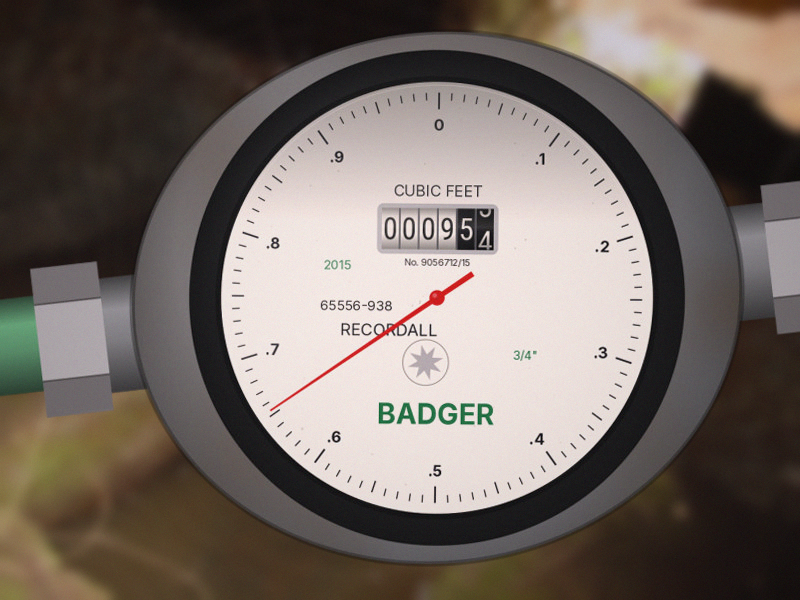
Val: 953.65 ft³
